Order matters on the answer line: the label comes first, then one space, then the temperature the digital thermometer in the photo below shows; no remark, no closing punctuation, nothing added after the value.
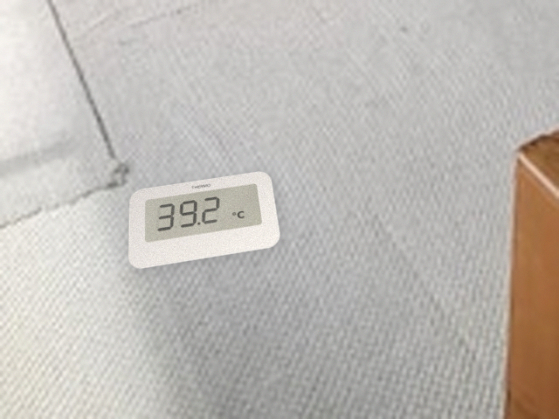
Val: 39.2 °C
